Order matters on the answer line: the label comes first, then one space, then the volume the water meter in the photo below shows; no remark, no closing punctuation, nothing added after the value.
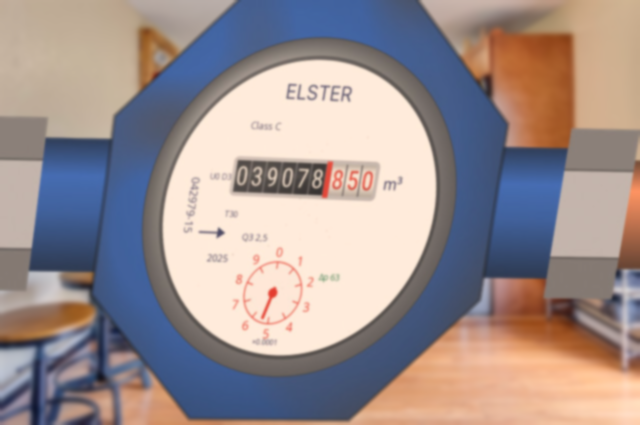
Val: 39078.8505 m³
